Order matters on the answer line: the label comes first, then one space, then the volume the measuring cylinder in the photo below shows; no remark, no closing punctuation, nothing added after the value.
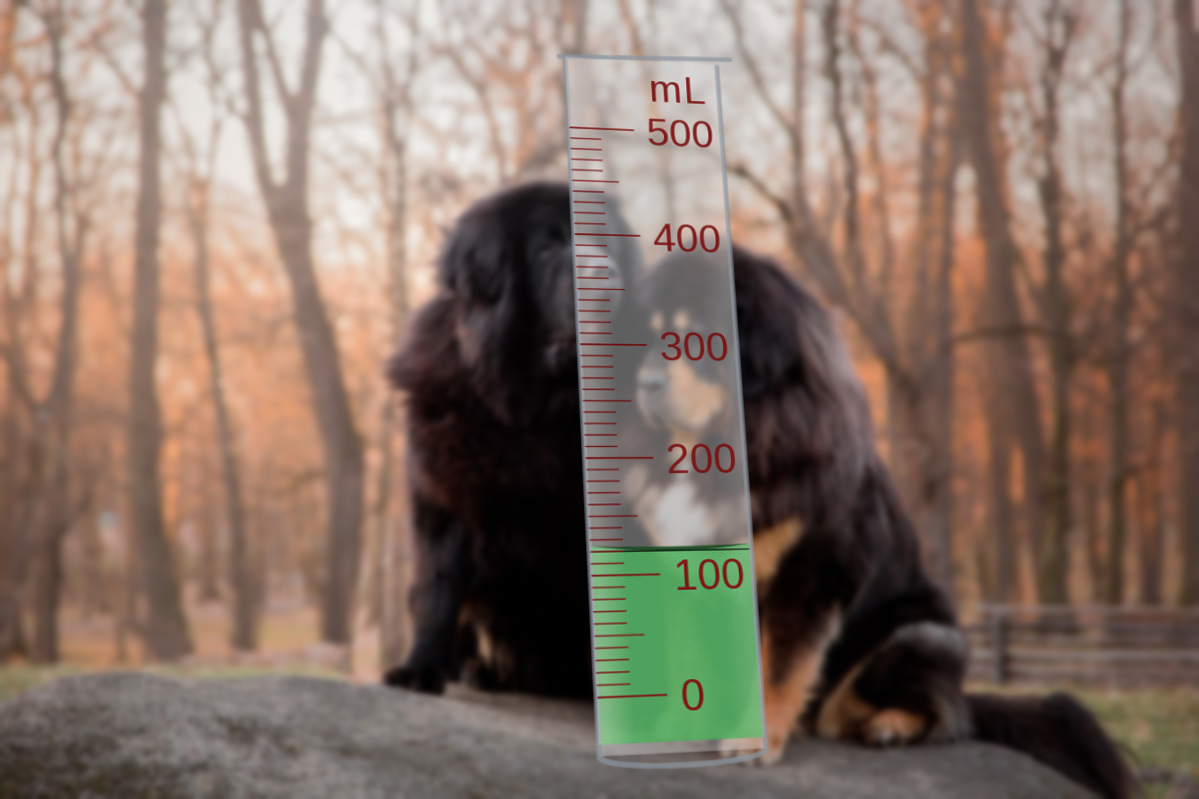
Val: 120 mL
